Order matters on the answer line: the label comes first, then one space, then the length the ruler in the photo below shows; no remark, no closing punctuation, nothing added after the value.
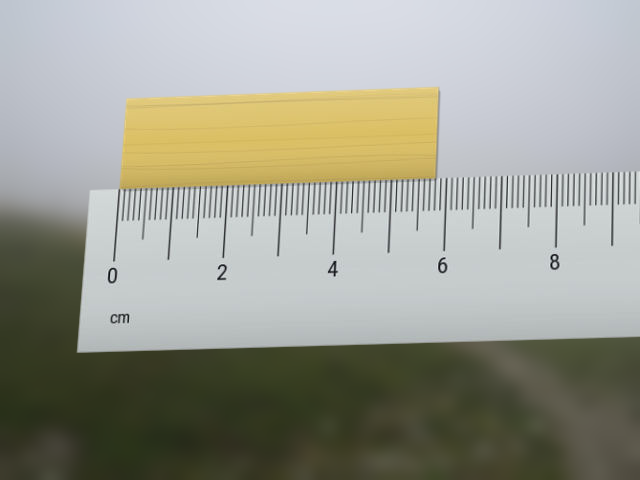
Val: 5.8 cm
